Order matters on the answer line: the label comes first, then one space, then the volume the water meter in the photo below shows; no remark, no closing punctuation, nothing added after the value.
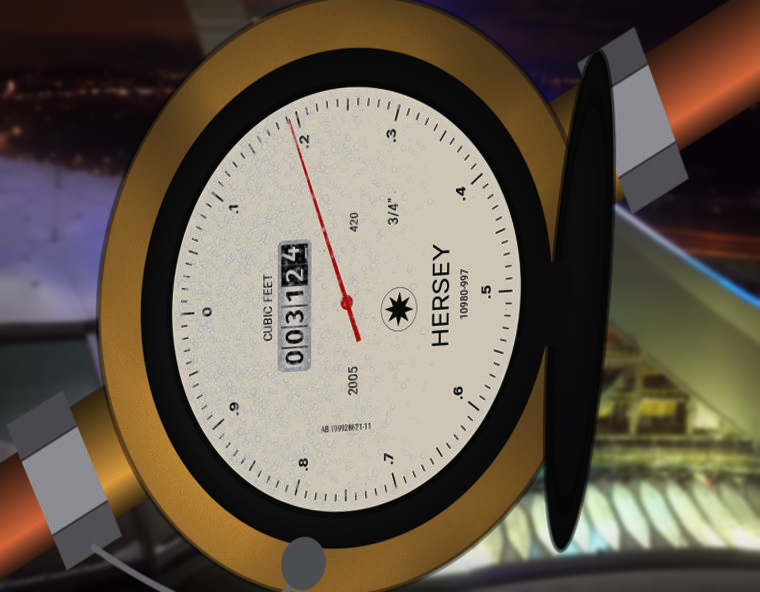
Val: 3124.19 ft³
